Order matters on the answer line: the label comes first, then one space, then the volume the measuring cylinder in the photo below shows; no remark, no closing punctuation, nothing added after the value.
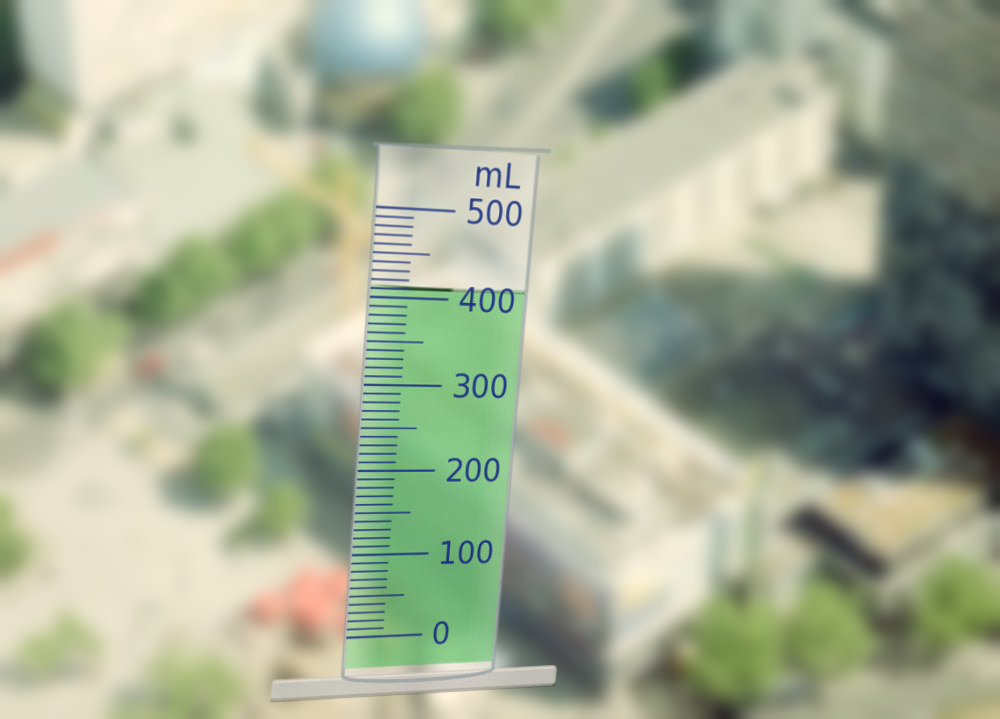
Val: 410 mL
